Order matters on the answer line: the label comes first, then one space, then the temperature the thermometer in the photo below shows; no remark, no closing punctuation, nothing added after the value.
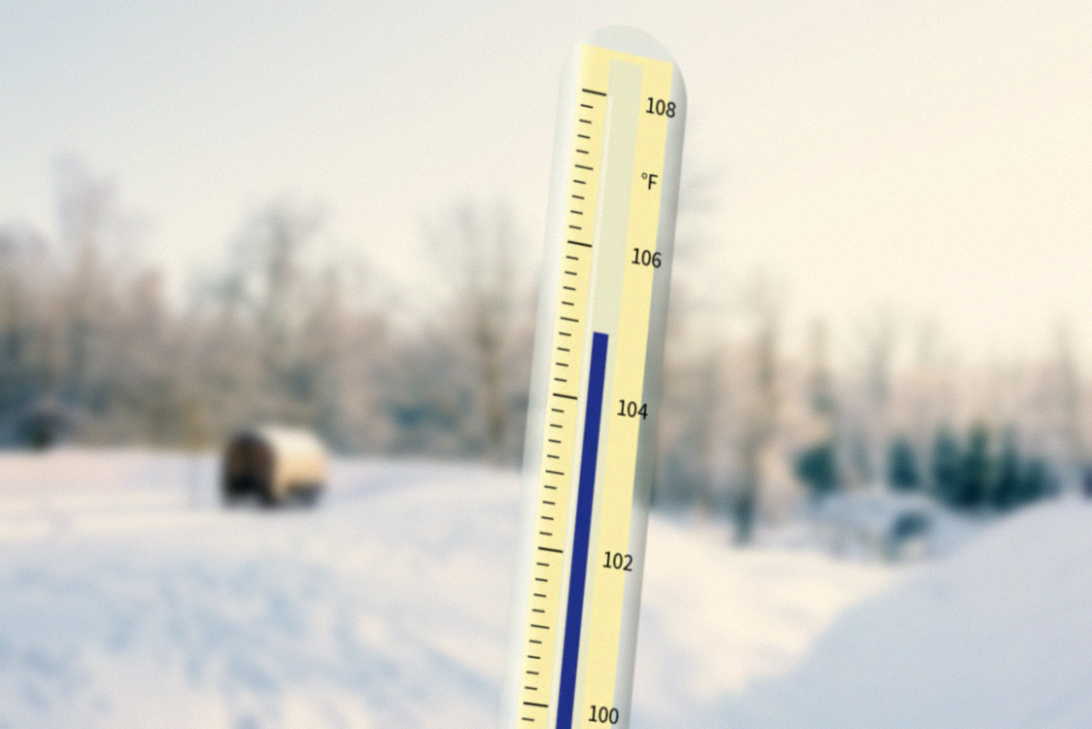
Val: 104.9 °F
